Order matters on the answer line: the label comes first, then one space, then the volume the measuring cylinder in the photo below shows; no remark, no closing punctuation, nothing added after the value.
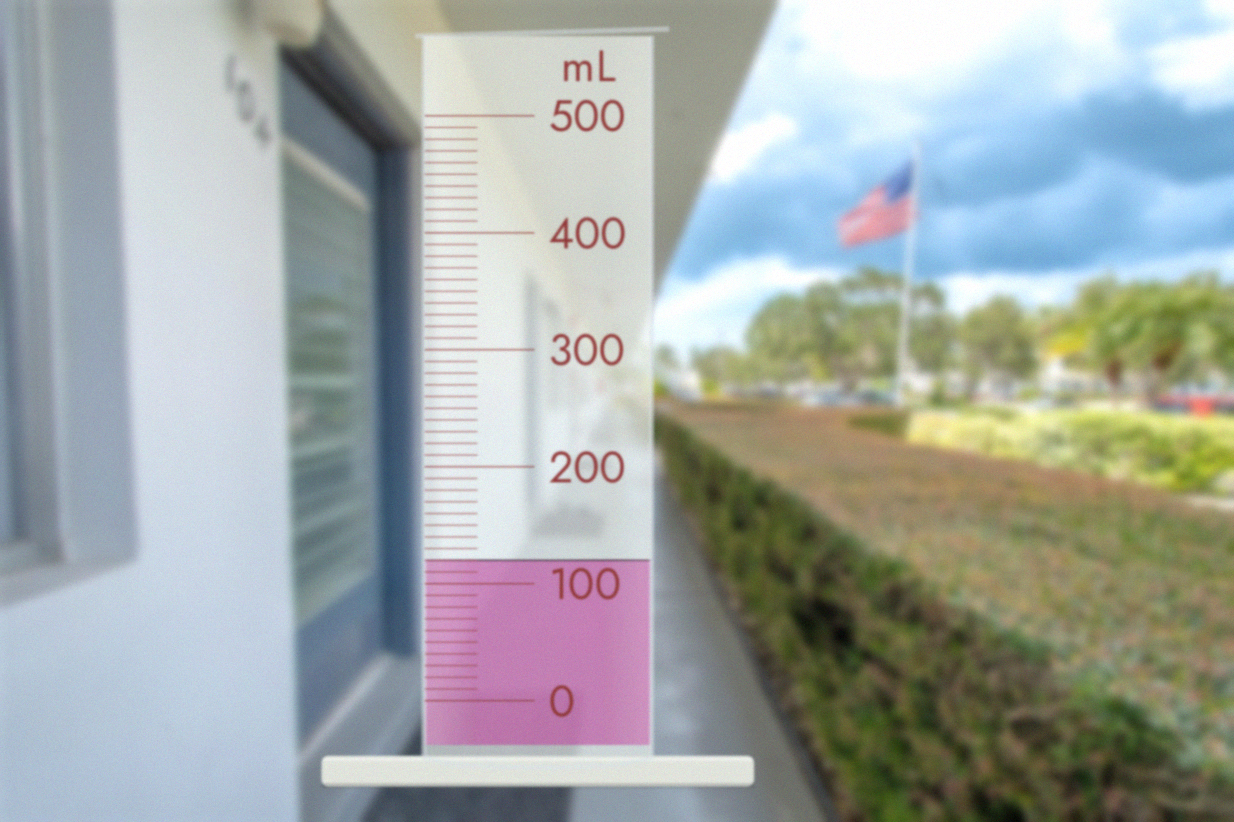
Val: 120 mL
